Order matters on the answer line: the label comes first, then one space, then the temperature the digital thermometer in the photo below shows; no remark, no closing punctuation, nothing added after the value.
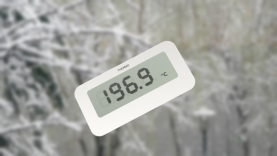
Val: 196.9 °C
